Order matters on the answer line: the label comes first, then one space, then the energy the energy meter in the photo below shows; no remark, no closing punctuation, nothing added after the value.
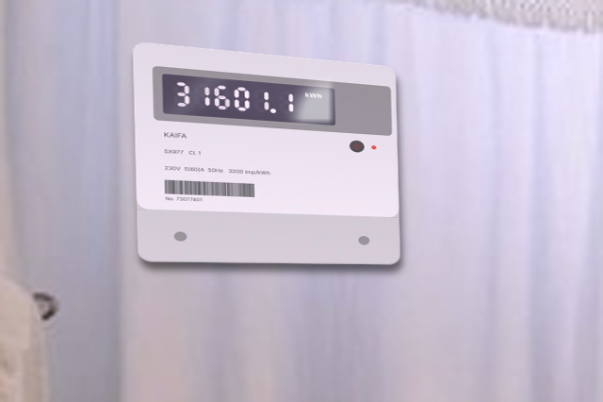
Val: 31601.1 kWh
